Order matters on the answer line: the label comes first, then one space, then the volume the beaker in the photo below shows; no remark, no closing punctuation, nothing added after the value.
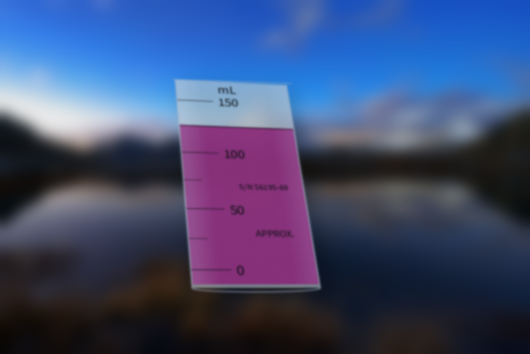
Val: 125 mL
